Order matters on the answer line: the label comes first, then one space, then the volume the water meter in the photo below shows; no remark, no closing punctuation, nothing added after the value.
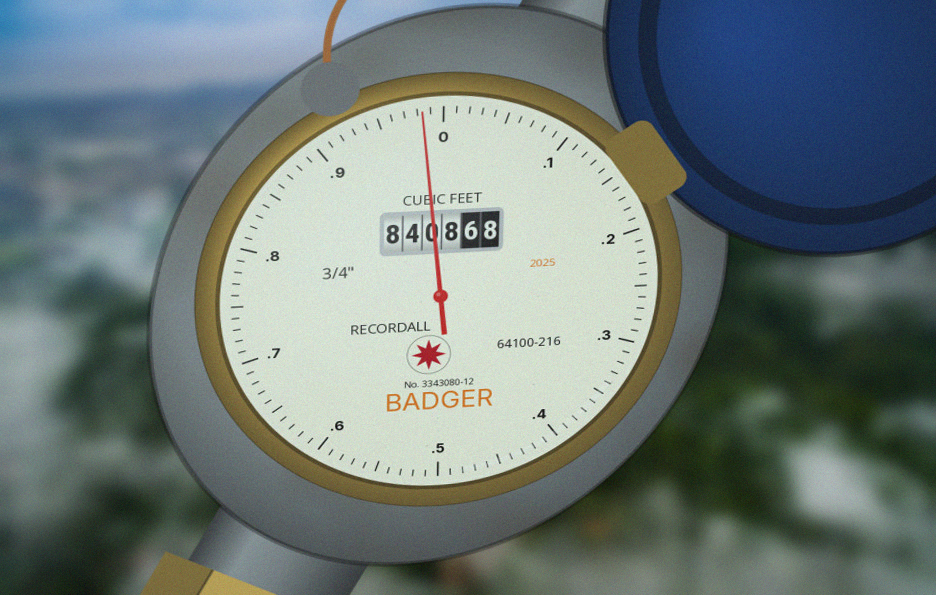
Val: 840867.98 ft³
